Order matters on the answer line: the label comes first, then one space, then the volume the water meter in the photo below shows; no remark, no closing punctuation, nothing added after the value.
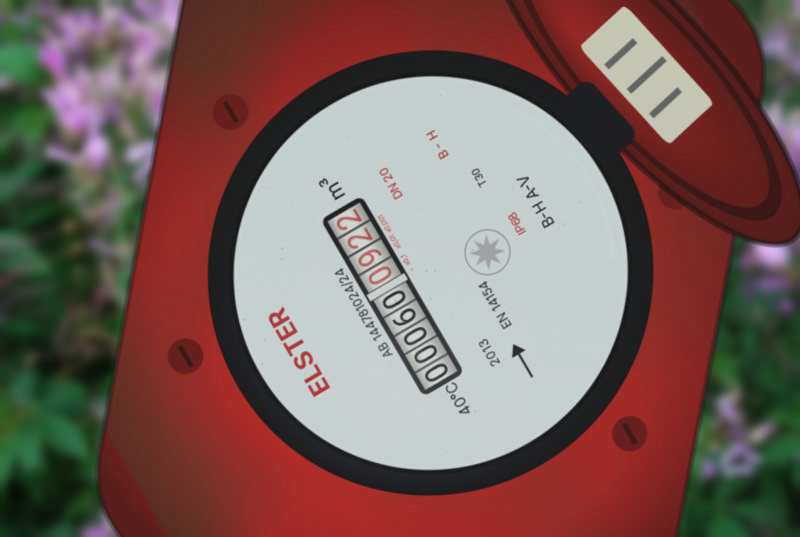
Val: 60.0922 m³
